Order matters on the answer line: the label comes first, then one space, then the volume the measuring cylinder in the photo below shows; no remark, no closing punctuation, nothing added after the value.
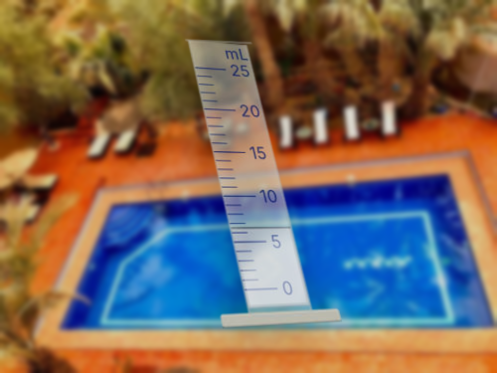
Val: 6.5 mL
